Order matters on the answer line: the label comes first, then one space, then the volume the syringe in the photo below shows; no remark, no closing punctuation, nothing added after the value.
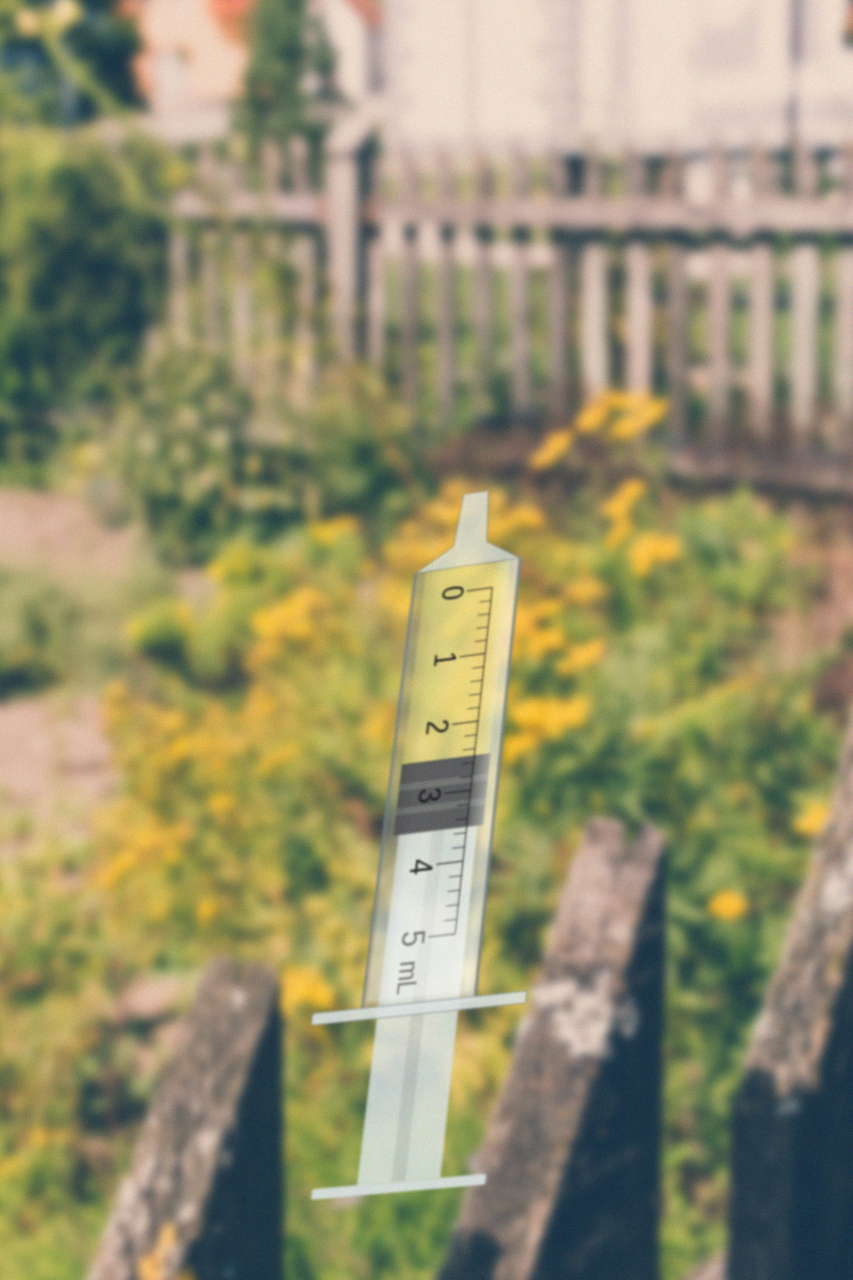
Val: 2.5 mL
